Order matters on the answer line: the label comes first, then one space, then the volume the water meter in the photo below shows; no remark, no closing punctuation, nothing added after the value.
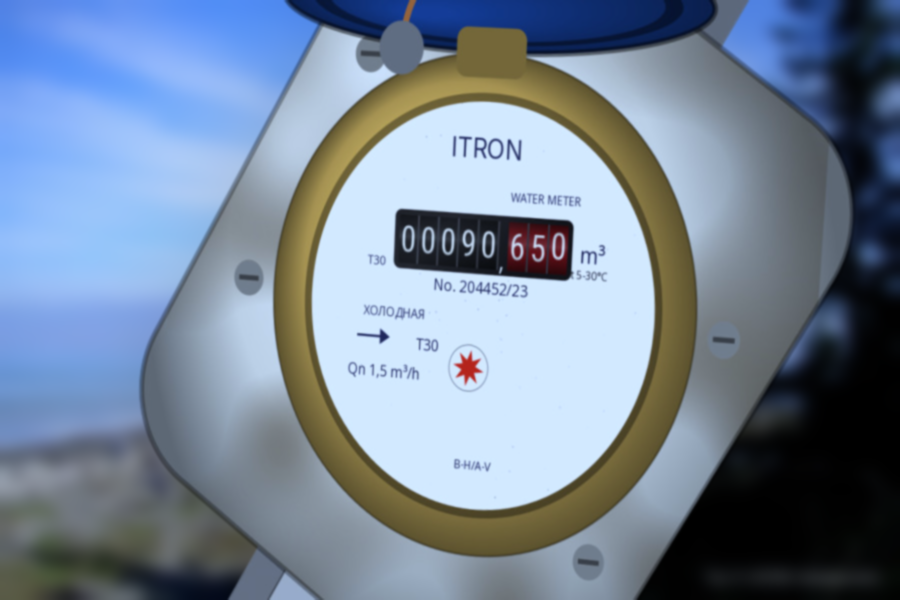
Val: 90.650 m³
